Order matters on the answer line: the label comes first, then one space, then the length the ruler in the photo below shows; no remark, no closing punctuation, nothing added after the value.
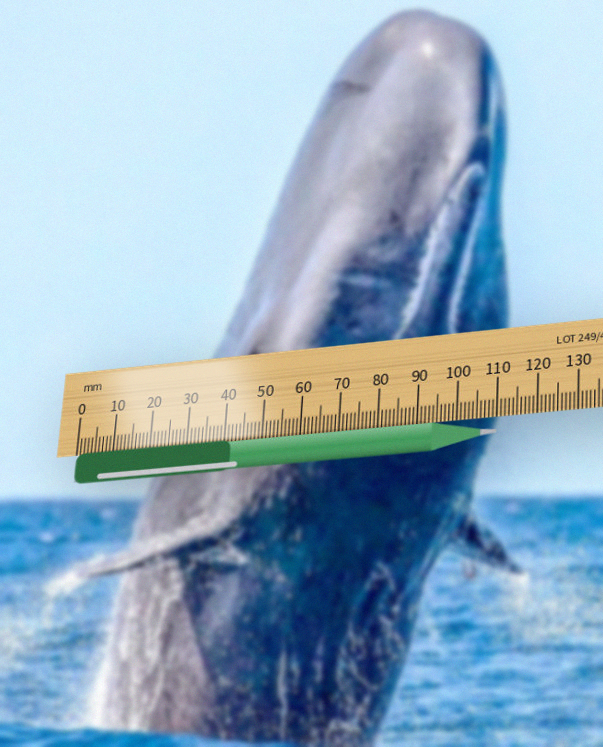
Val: 110 mm
